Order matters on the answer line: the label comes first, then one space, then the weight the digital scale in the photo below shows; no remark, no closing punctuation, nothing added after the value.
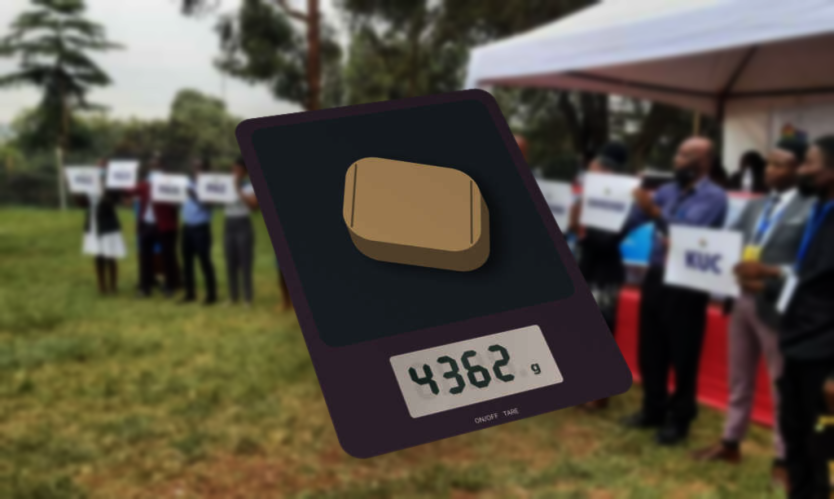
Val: 4362 g
